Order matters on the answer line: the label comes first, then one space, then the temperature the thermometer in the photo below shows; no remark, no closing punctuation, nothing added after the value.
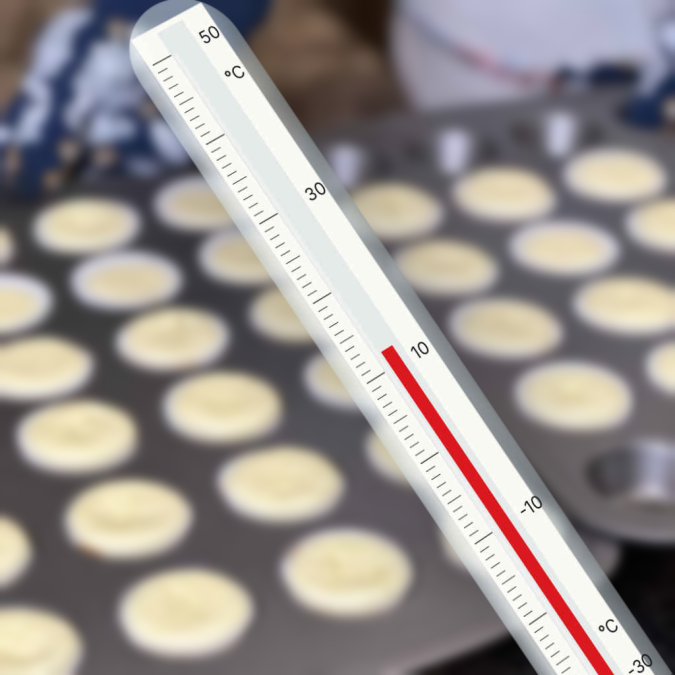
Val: 12 °C
